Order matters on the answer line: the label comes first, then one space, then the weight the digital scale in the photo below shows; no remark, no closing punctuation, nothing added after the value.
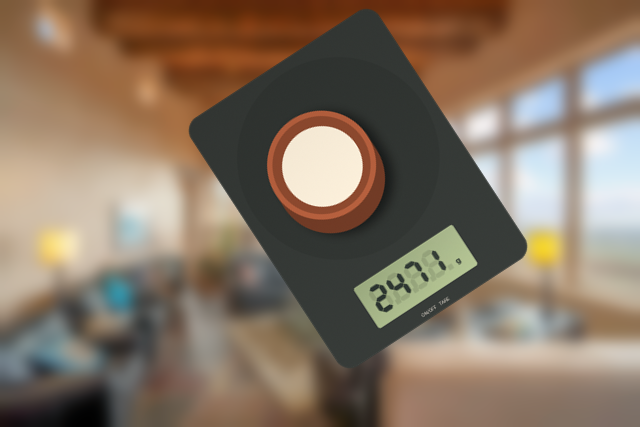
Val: 2471 g
